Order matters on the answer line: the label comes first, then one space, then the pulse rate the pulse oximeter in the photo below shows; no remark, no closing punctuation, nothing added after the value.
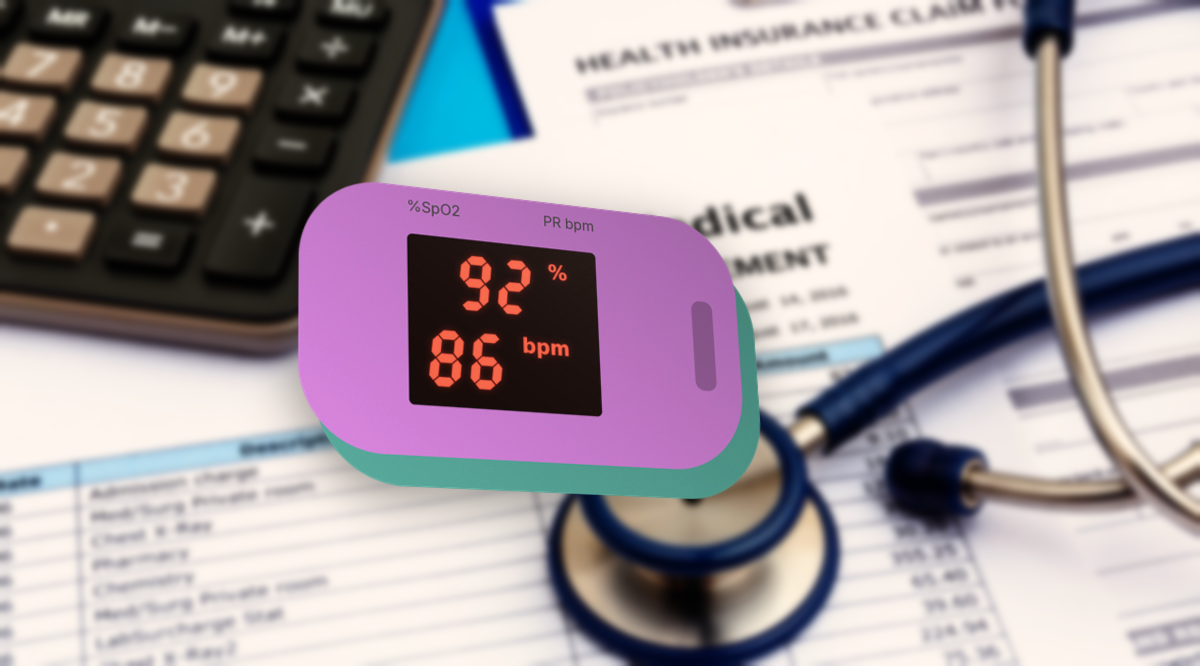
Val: 86 bpm
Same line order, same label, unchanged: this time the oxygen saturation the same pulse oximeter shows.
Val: 92 %
